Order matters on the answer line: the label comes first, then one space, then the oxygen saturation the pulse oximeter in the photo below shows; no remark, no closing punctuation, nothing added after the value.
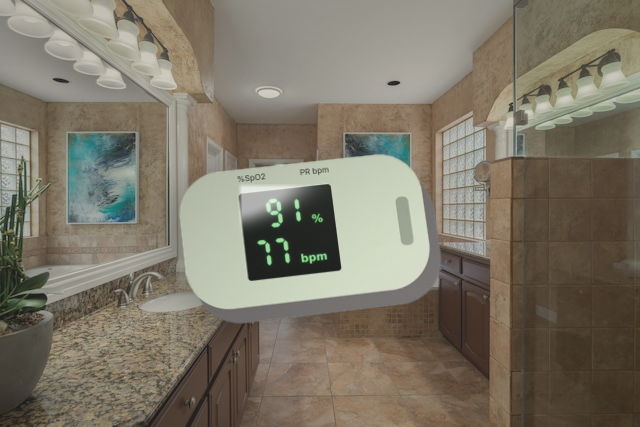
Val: 91 %
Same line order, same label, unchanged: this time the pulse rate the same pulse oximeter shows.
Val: 77 bpm
